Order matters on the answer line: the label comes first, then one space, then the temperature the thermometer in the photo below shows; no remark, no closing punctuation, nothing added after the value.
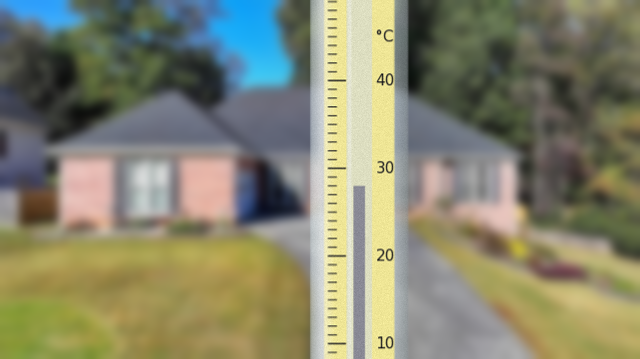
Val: 28 °C
